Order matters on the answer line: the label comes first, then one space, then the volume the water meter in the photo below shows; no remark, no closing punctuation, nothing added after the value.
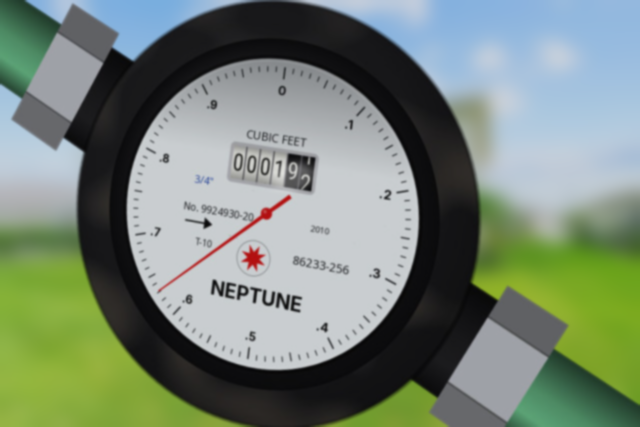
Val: 191.63 ft³
